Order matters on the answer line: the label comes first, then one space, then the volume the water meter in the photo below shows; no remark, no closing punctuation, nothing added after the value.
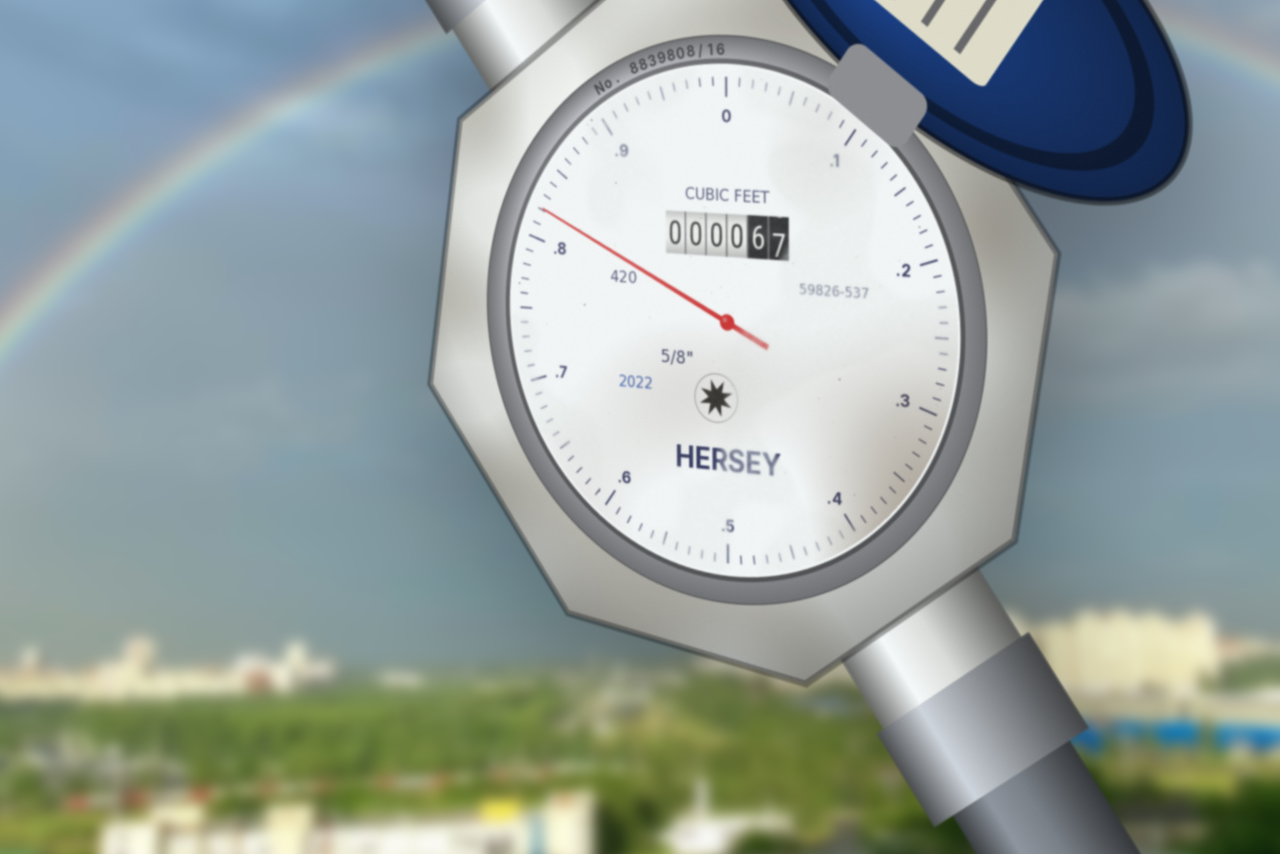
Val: 66.82 ft³
